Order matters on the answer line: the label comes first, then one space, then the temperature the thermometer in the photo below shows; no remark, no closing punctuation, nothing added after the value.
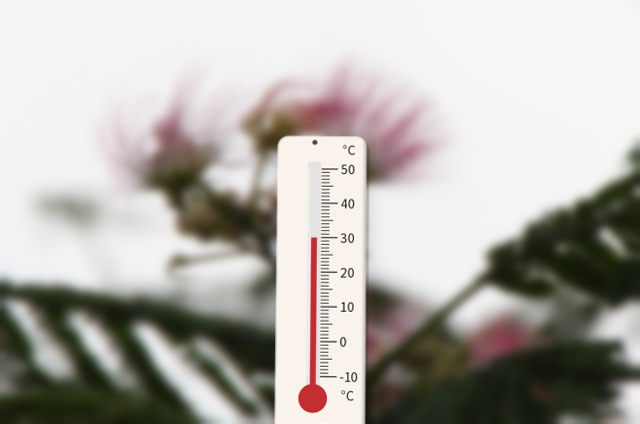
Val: 30 °C
